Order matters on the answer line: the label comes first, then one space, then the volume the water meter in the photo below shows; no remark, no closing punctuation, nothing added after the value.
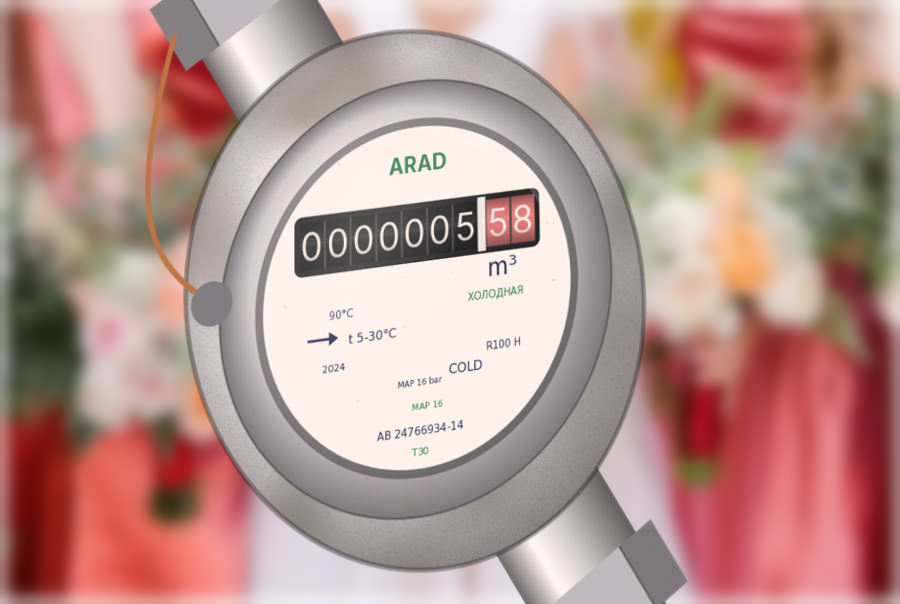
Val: 5.58 m³
